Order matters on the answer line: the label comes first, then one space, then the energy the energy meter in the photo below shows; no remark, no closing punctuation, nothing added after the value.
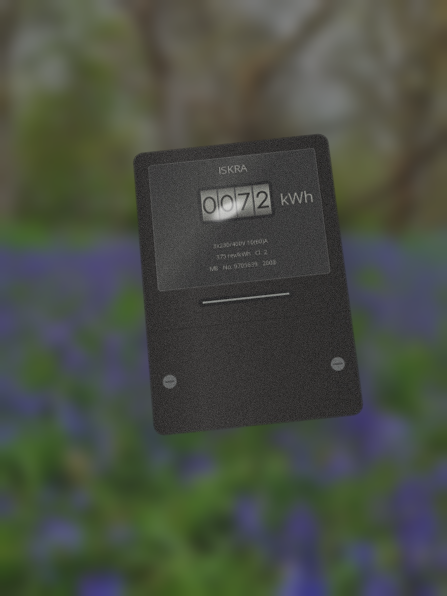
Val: 72 kWh
